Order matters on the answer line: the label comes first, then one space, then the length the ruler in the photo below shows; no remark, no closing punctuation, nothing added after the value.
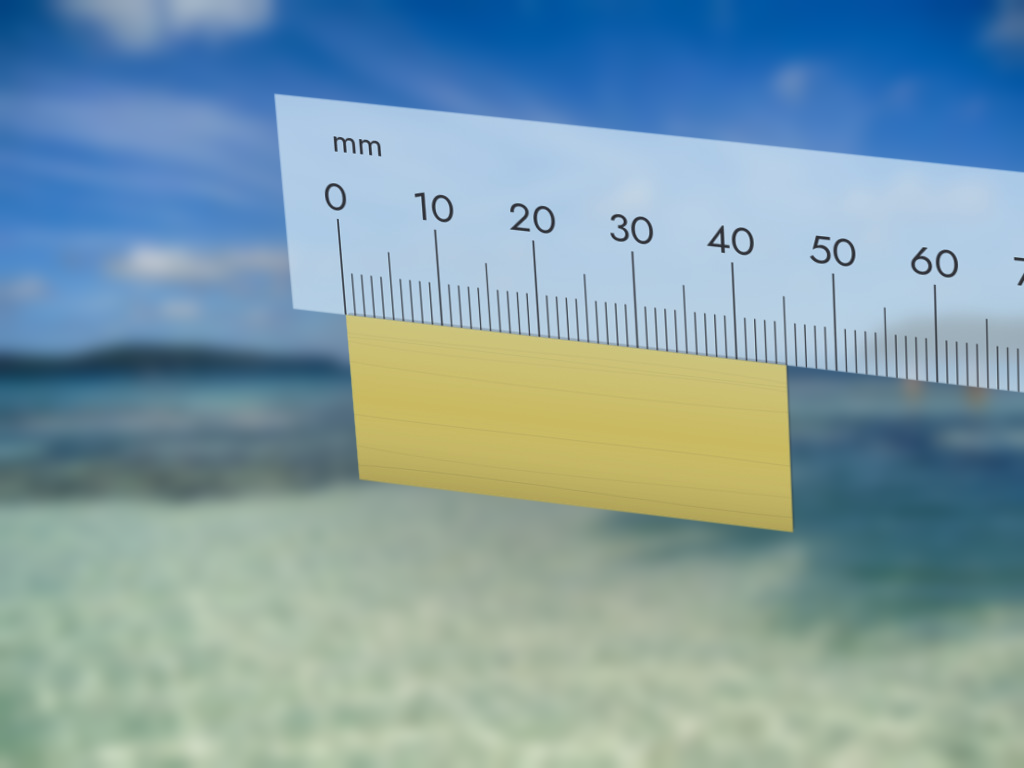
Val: 45 mm
